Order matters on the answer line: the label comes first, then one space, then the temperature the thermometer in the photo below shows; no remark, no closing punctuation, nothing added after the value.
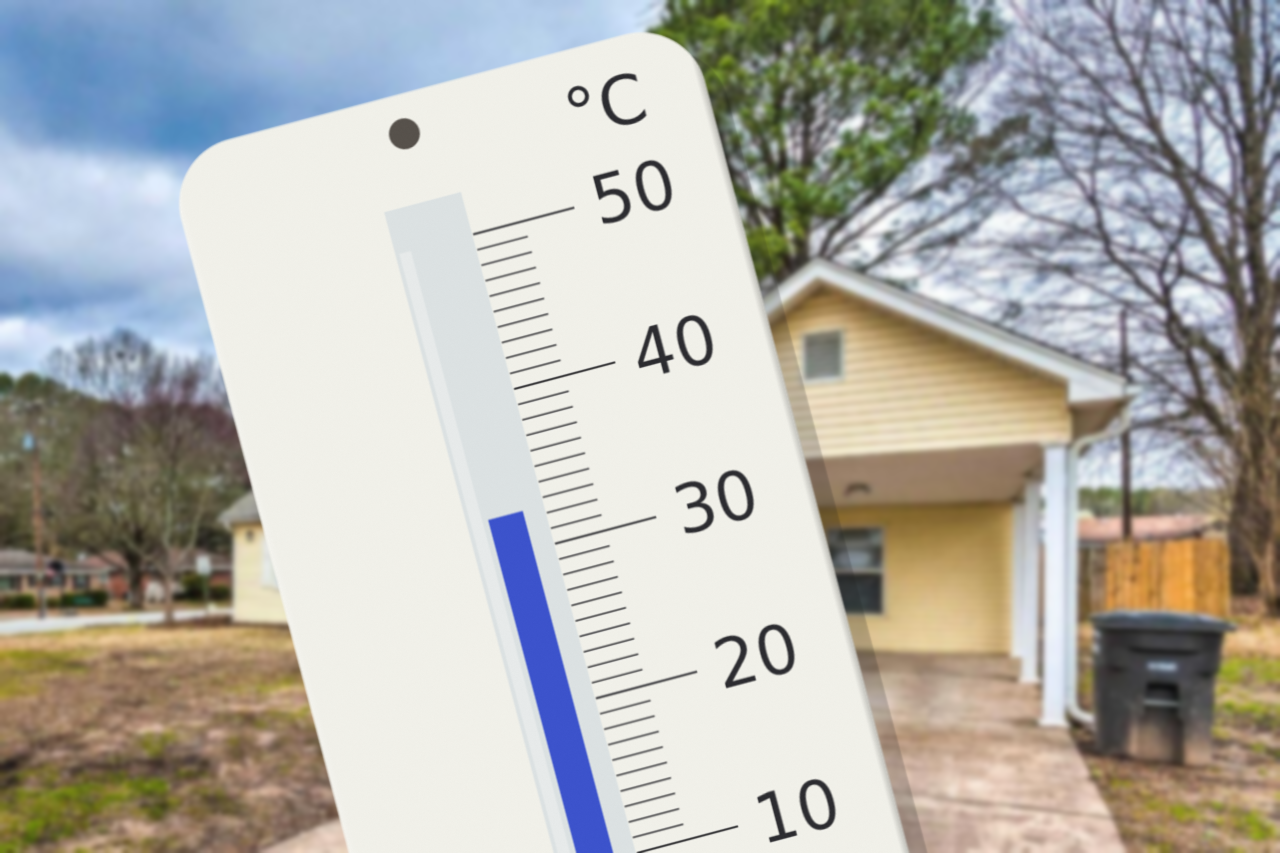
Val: 32.5 °C
